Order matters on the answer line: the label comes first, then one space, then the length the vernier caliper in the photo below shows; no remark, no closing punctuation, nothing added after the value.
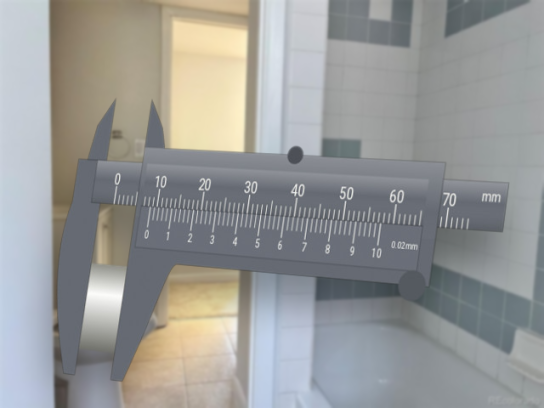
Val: 8.5 mm
